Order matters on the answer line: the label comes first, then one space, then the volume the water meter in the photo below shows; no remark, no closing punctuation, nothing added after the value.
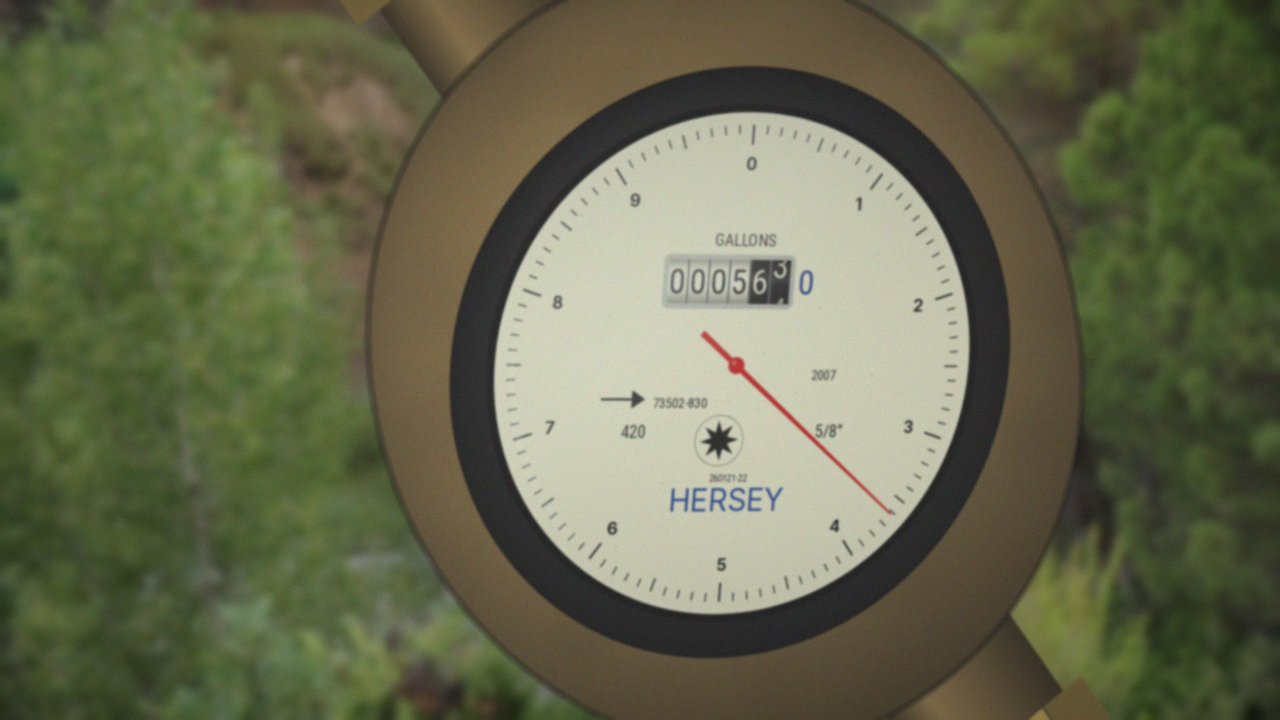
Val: 5633.6 gal
